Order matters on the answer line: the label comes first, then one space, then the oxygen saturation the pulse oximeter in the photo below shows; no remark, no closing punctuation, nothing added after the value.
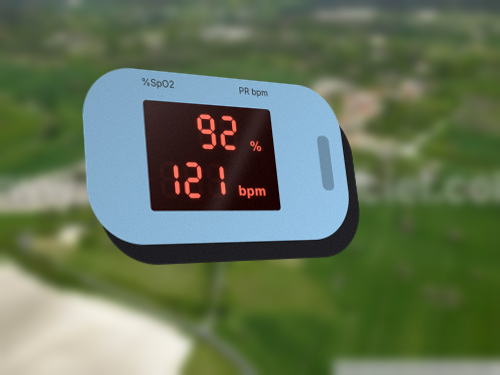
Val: 92 %
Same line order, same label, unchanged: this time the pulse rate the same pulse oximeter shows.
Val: 121 bpm
